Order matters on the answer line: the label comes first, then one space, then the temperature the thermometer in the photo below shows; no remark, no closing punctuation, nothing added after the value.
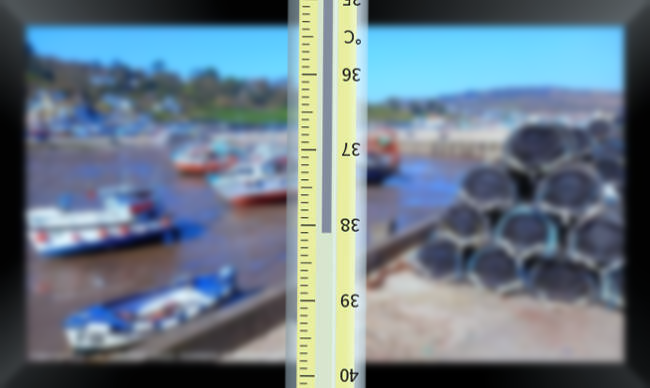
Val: 38.1 °C
